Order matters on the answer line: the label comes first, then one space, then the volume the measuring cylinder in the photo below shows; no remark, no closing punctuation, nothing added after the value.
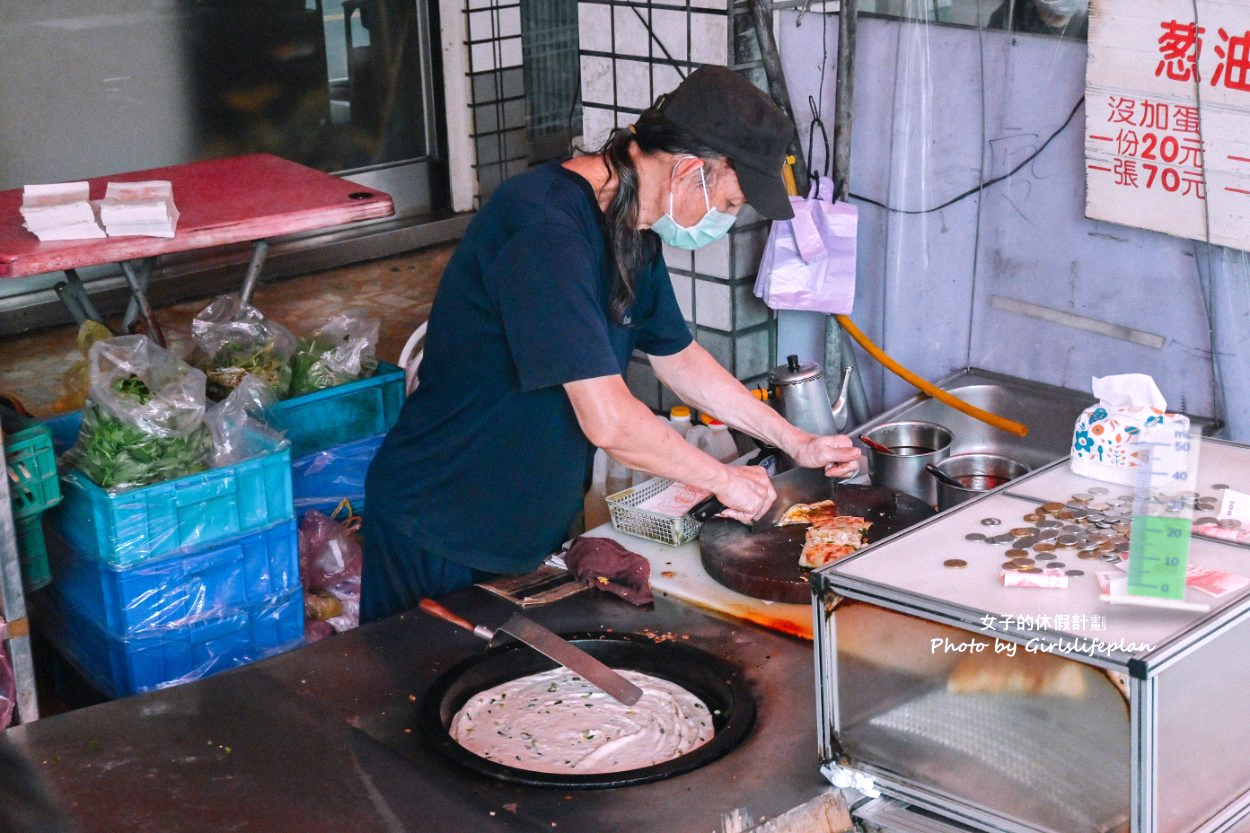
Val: 25 mL
